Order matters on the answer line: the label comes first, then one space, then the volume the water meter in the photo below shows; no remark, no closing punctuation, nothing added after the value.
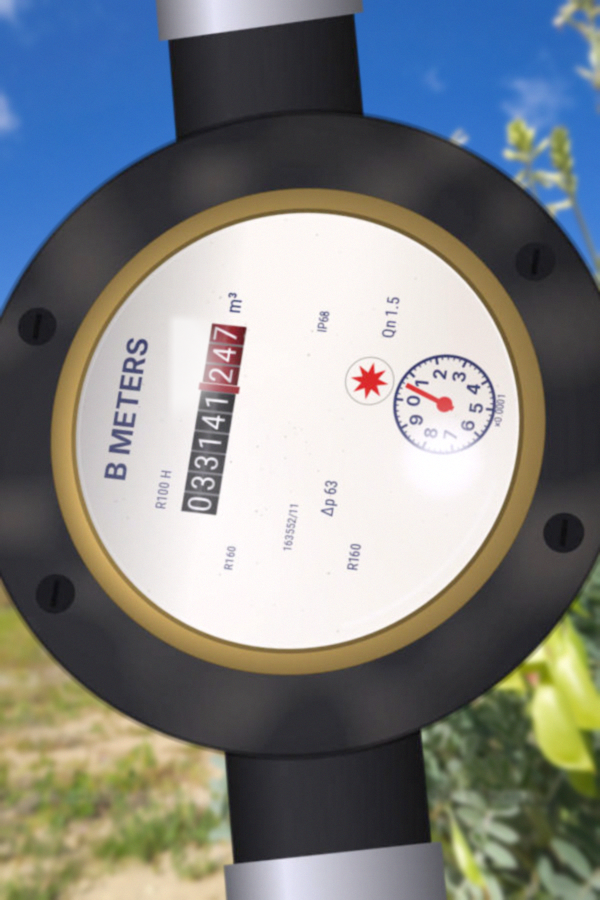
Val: 33141.2470 m³
